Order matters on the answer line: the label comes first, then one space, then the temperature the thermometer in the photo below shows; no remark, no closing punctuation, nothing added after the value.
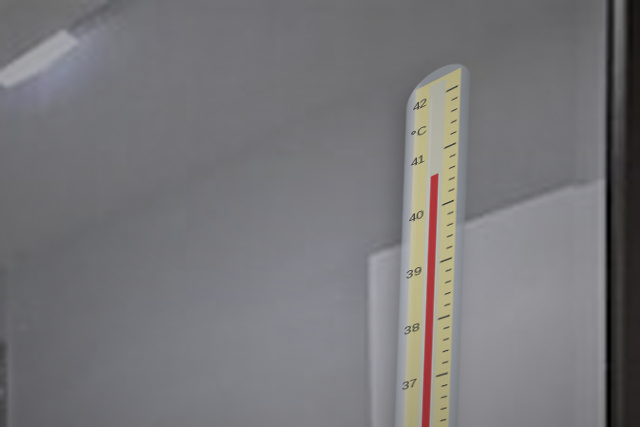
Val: 40.6 °C
